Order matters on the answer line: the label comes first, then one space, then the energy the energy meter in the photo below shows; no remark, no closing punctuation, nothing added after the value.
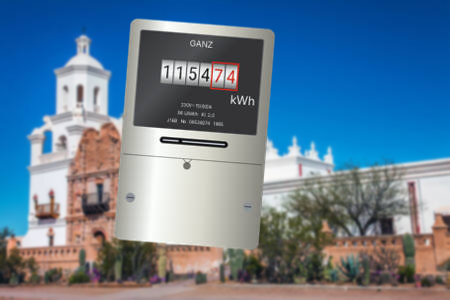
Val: 1154.74 kWh
